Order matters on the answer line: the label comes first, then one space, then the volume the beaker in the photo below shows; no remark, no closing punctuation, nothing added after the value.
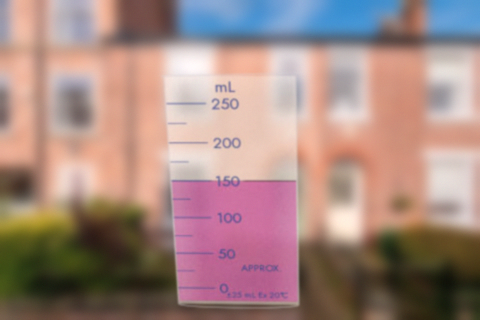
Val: 150 mL
